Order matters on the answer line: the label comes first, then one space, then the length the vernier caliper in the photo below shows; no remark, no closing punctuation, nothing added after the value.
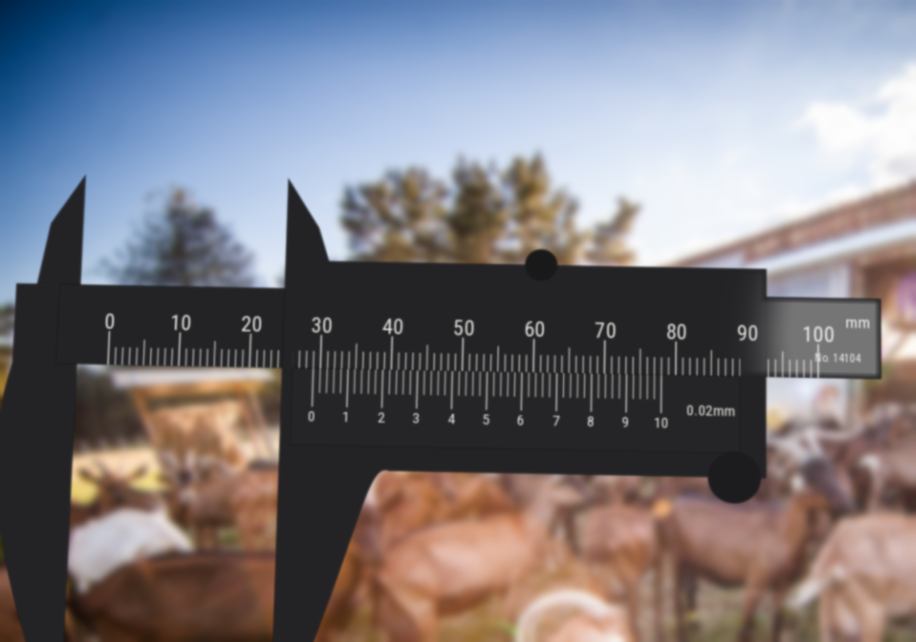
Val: 29.0 mm
